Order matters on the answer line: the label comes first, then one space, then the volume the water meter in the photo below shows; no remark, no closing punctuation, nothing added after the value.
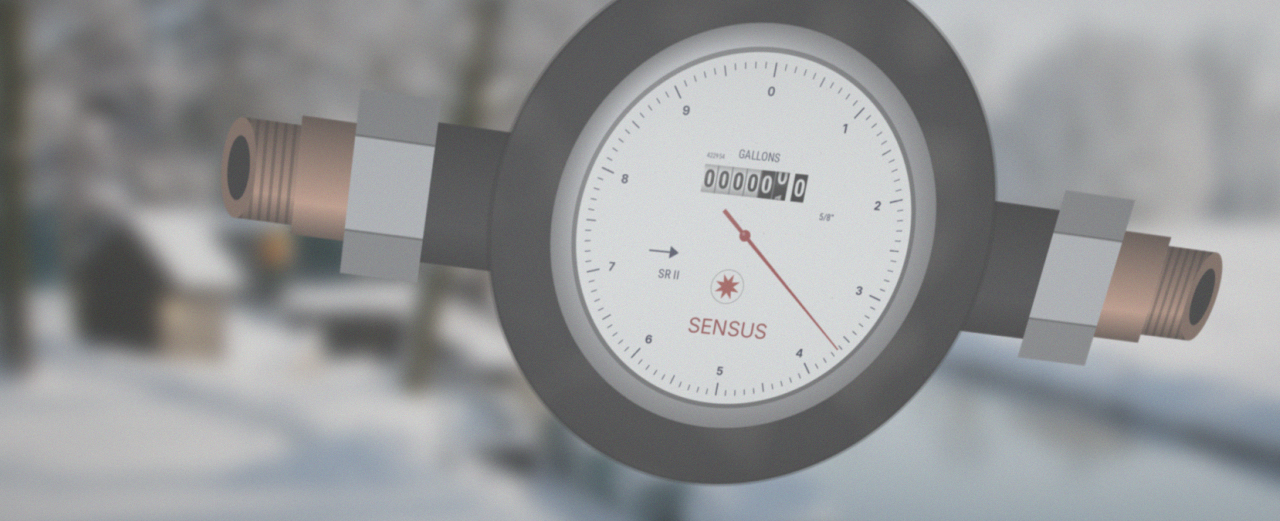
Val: 3.6 gal
